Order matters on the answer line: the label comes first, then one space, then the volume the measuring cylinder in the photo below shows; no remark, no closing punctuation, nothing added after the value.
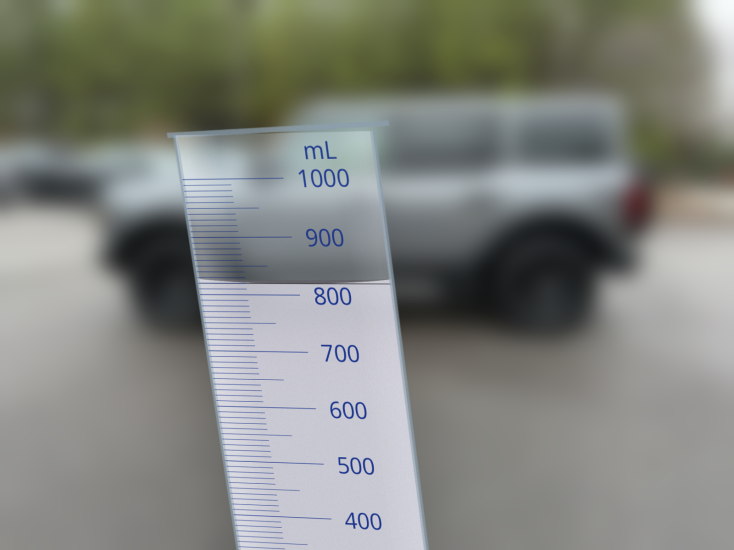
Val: 820 mL
